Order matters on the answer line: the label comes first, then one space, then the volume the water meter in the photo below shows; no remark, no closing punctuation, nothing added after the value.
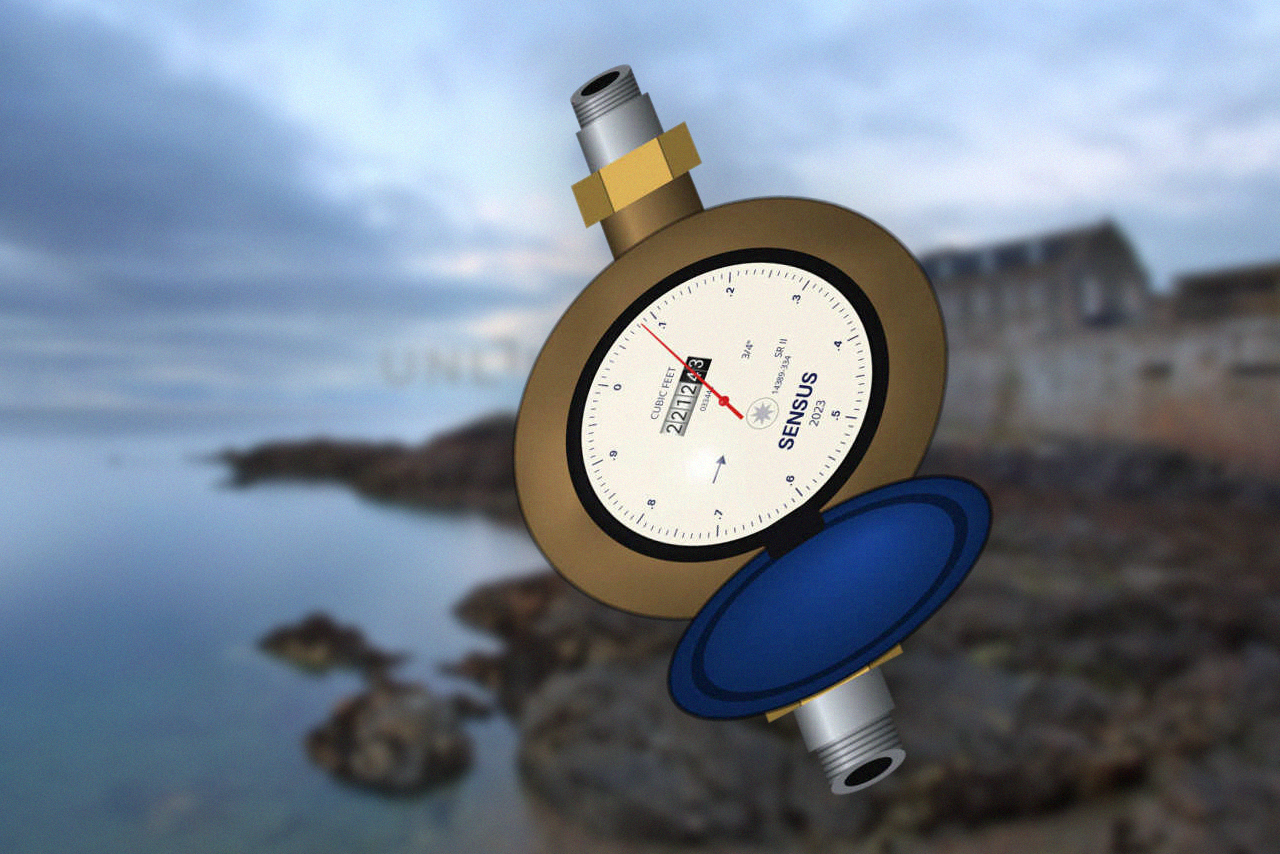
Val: 221243.08 ft³
